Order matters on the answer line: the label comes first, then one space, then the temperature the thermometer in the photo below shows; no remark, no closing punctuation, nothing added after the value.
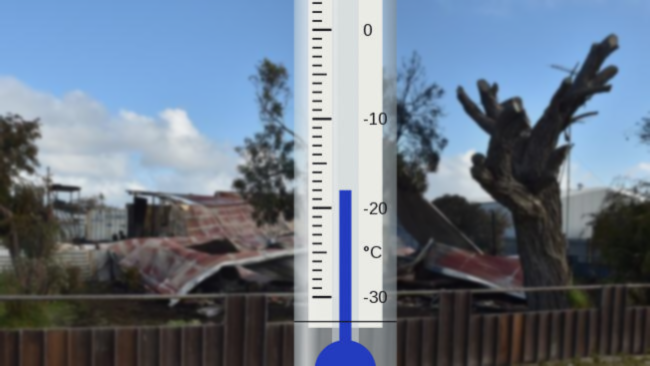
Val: -18 °C
